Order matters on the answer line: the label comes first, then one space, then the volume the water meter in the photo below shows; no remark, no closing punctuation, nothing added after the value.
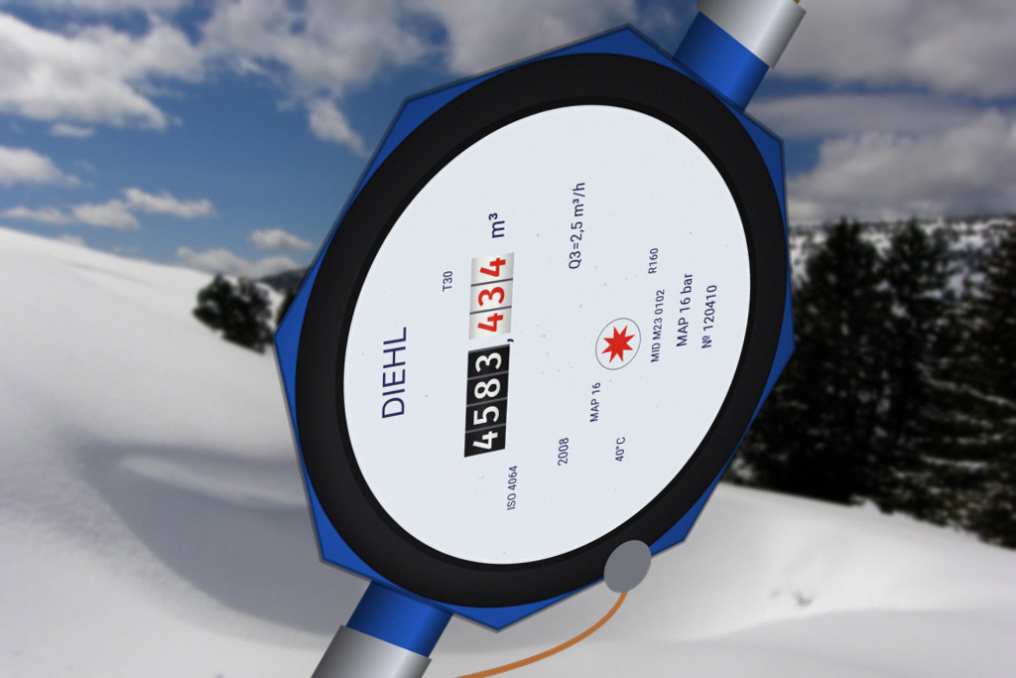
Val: 4583.434 m³
